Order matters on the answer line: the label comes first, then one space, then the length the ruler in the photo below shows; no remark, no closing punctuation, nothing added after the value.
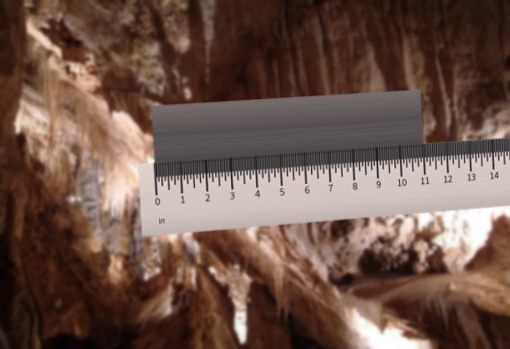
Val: 11 in
